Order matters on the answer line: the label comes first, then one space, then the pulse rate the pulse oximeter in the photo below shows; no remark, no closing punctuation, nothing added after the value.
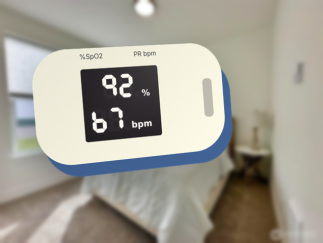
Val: 67 bpm
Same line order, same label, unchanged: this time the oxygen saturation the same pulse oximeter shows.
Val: 92 %
